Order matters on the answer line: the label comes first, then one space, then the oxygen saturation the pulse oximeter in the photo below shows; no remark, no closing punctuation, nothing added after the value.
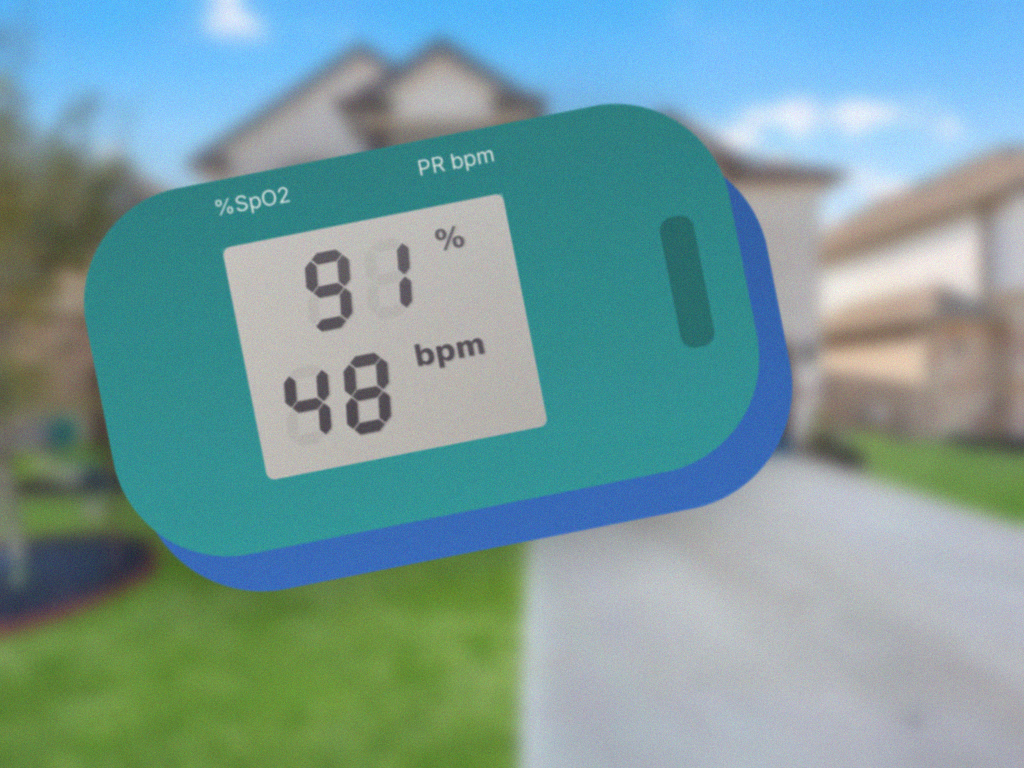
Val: 91 %
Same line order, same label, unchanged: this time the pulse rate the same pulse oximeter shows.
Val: 48 bpm
